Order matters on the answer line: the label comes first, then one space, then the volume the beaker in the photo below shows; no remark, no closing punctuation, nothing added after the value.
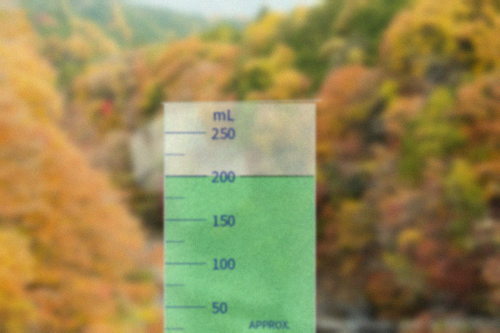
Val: 200 mL
